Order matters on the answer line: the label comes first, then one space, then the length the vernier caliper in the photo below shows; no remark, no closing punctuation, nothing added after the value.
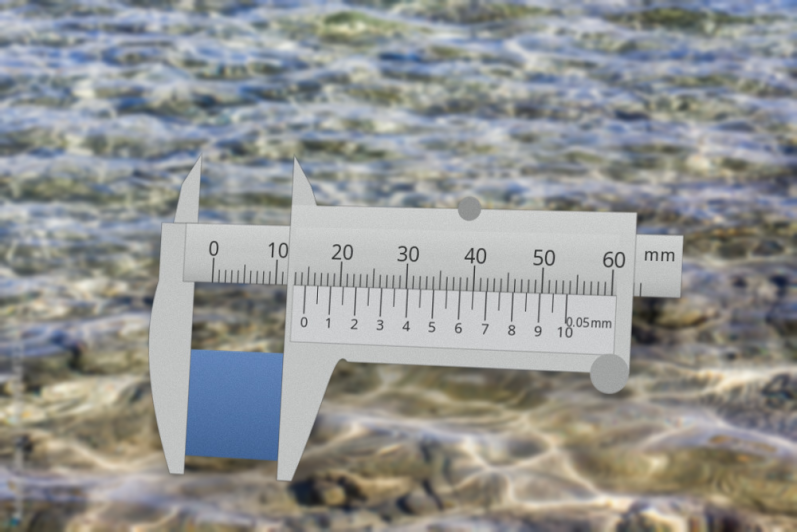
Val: 14.6 mm
